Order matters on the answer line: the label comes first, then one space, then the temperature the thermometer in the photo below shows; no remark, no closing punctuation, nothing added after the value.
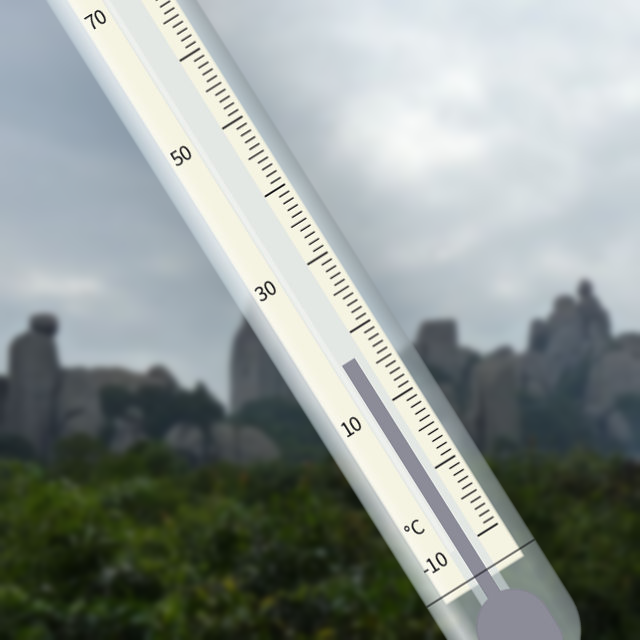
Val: 17 °C
